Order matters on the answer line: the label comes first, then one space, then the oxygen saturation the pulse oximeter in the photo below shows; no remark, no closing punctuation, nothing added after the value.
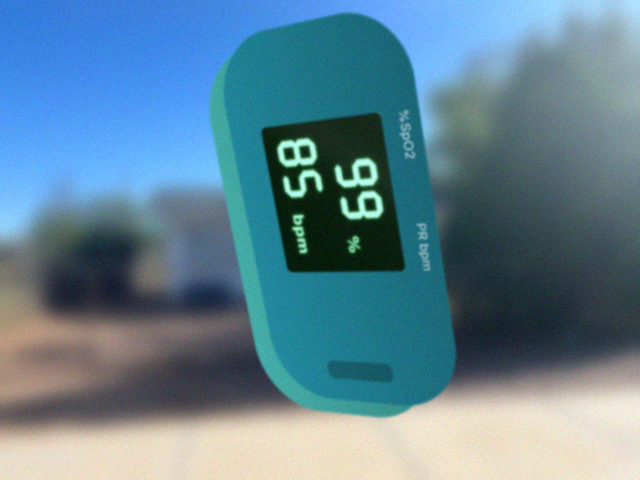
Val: 99 %
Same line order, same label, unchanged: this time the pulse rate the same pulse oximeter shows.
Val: 85 bpm
